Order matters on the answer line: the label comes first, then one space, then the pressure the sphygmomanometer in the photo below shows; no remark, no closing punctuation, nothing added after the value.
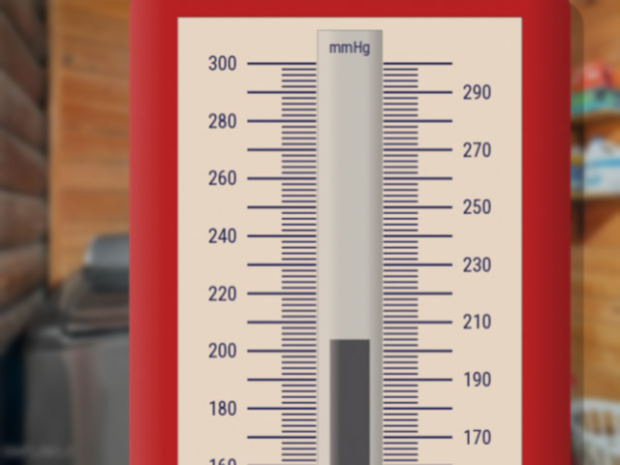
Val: 204 mmHg
